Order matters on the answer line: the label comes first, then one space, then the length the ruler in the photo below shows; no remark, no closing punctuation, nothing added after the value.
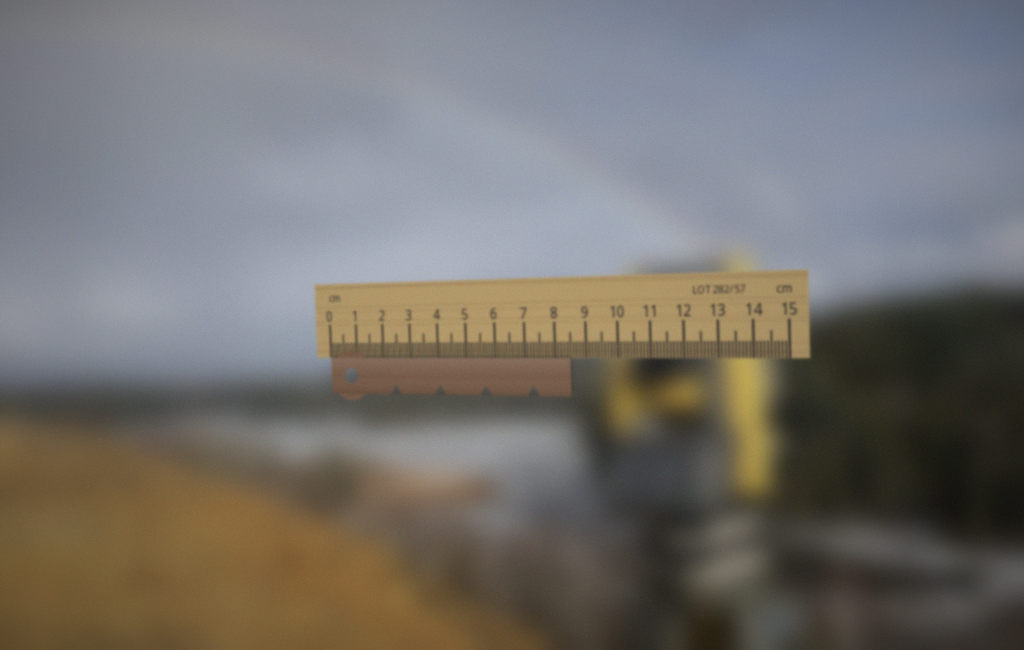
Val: 8.5 cm
